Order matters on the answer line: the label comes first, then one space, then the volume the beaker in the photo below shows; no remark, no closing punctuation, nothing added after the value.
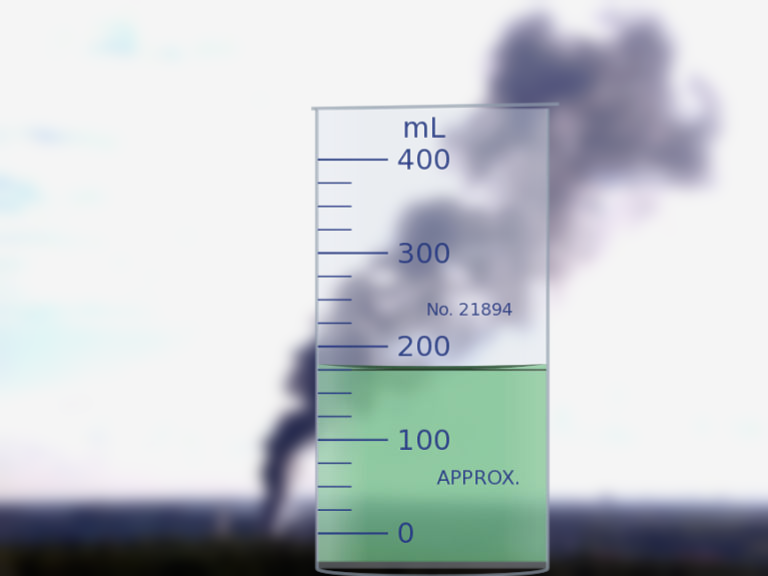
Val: 175 mL
